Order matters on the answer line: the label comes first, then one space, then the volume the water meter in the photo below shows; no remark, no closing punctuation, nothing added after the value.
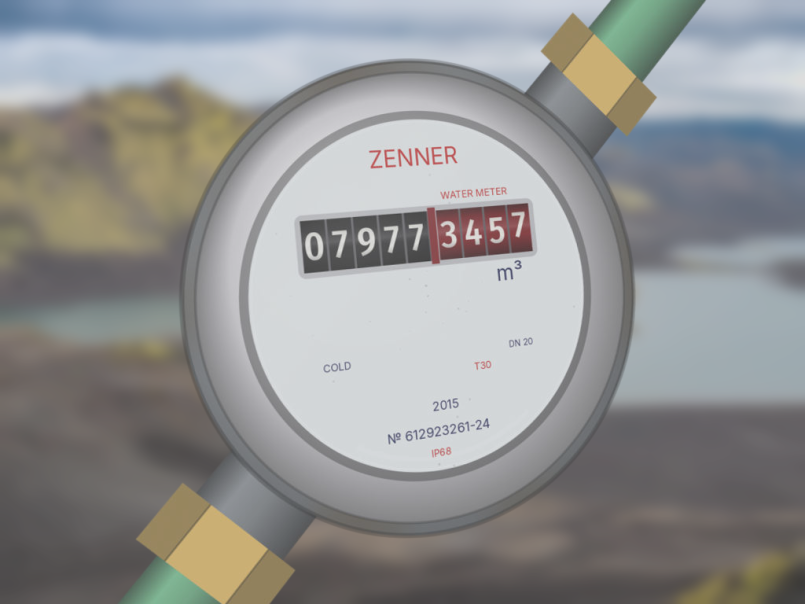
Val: 7977.3457 m³
